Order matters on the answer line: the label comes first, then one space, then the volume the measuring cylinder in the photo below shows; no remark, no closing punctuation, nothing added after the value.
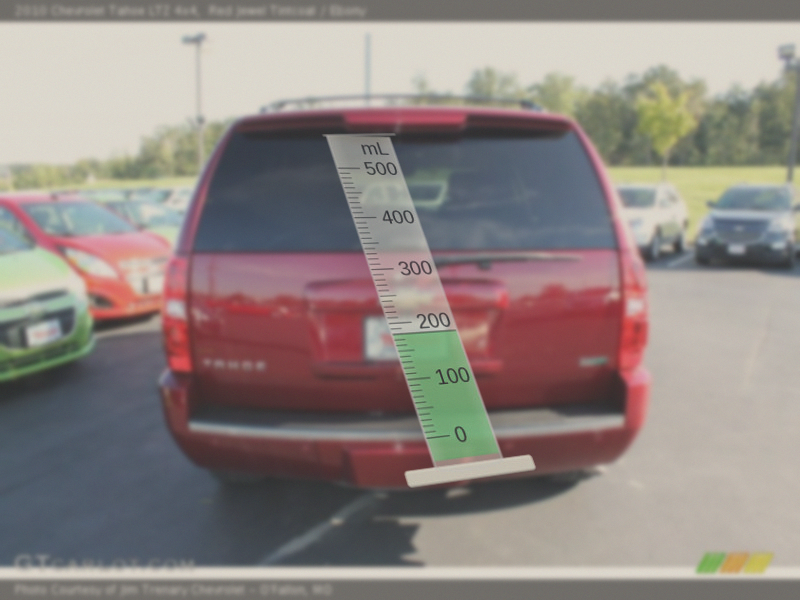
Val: 180 mL
